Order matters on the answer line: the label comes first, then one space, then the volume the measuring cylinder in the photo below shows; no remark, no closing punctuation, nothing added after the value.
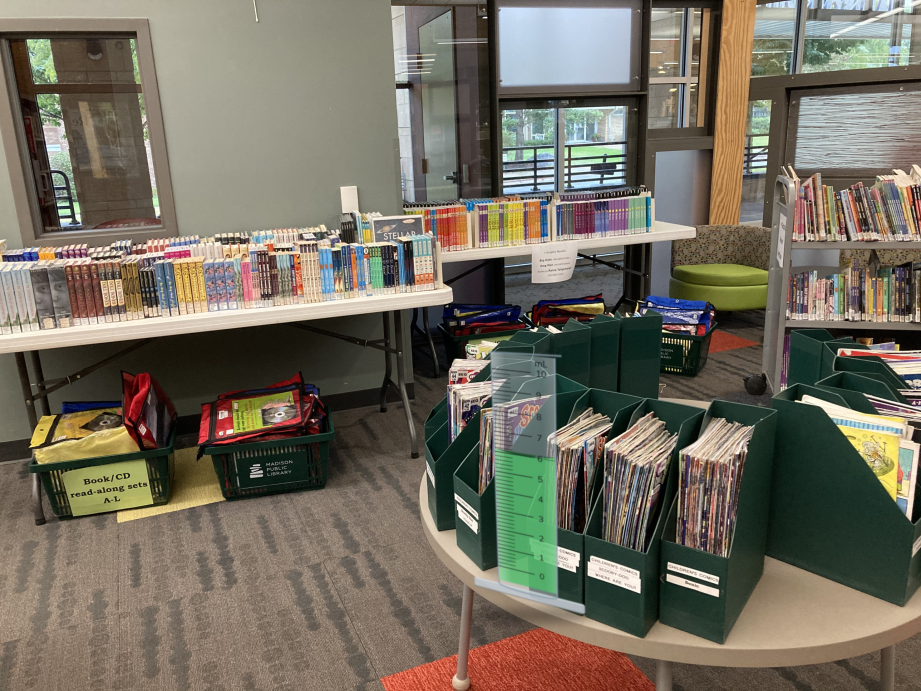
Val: 6 mL
